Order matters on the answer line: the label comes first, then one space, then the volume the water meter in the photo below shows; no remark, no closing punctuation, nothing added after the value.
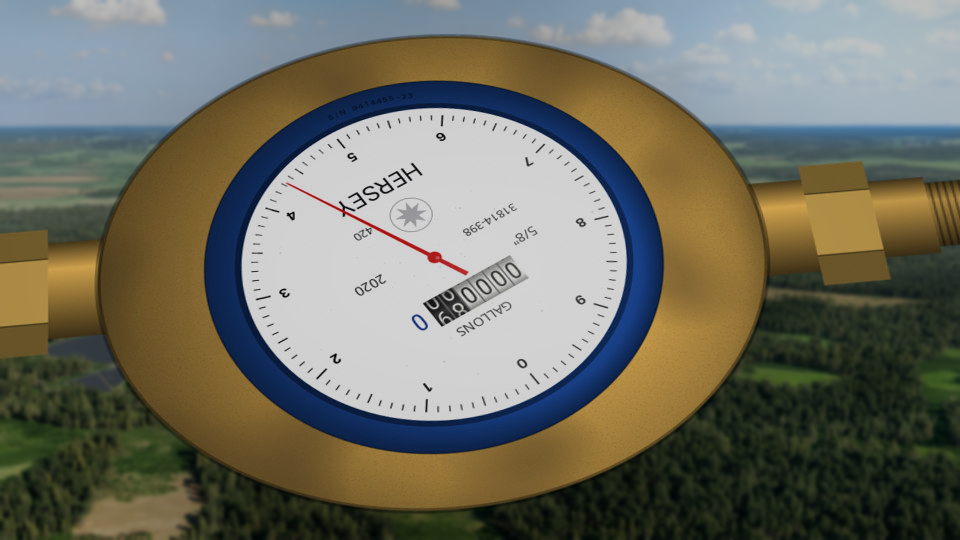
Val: 894.3 gal
